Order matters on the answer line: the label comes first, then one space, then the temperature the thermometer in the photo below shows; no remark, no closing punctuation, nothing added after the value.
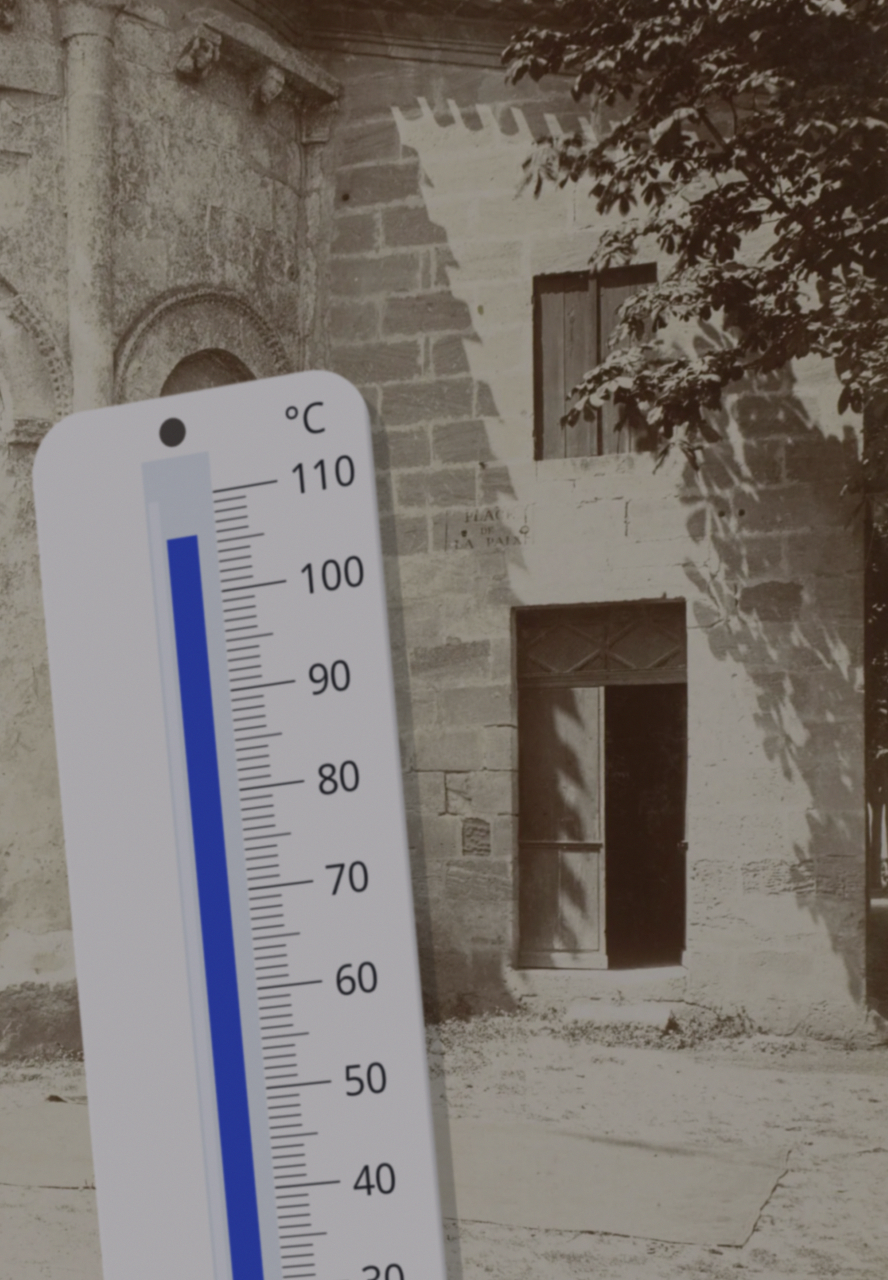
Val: 106 °C
